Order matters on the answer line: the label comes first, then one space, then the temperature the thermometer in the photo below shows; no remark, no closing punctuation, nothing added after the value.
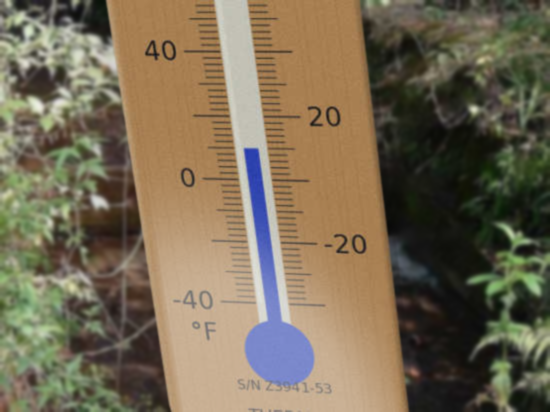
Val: 10 °F
